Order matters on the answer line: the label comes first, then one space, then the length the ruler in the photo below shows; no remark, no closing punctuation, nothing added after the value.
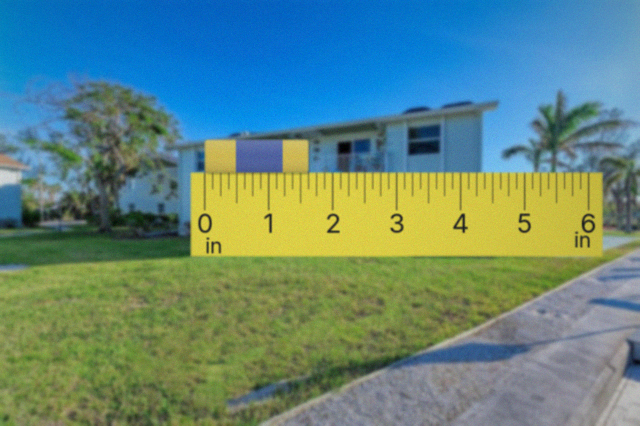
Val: 1.625 in
